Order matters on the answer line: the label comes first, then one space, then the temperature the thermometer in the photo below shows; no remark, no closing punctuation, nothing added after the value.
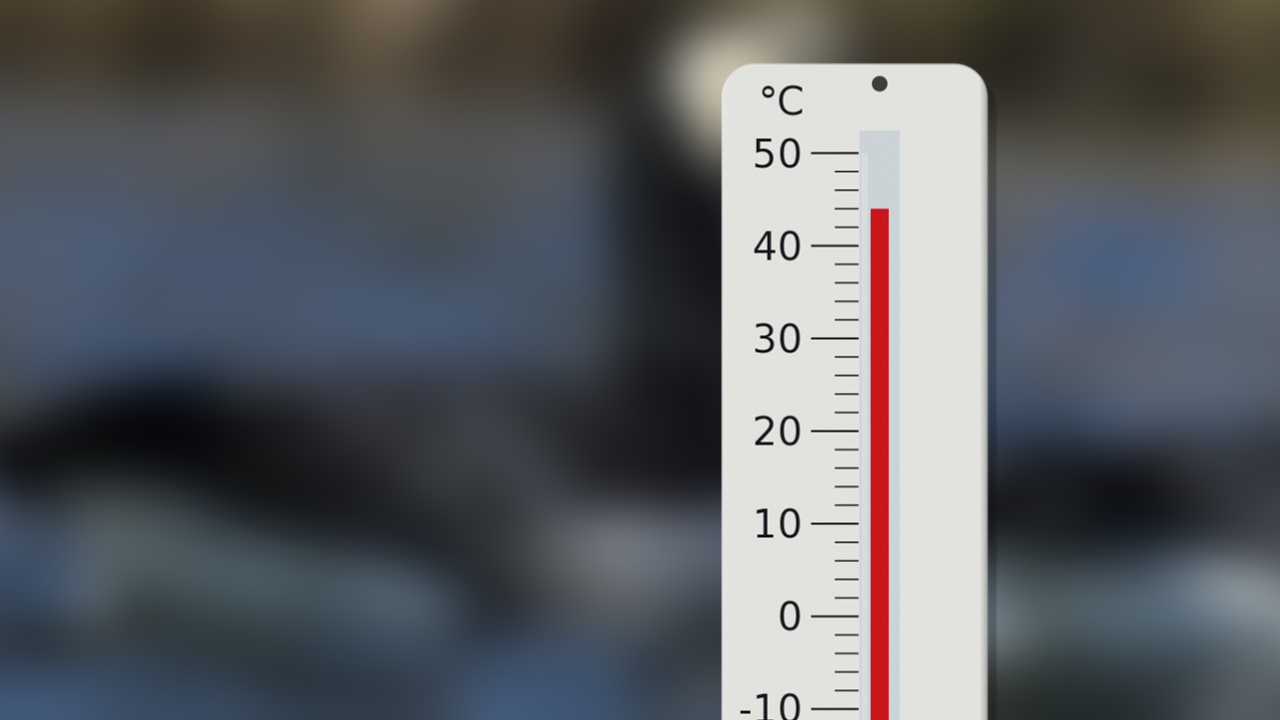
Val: 44 °C
